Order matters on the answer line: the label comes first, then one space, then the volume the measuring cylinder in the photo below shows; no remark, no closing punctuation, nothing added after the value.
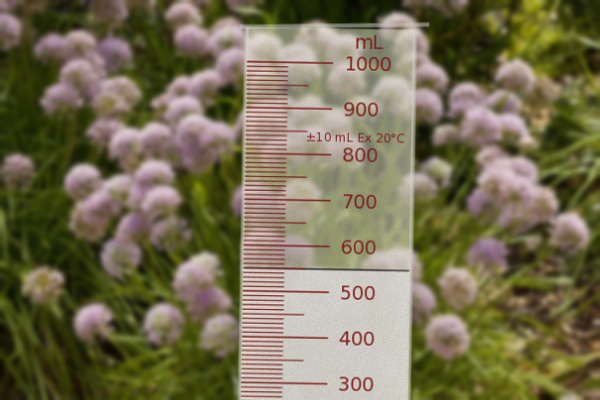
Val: 550 mL
